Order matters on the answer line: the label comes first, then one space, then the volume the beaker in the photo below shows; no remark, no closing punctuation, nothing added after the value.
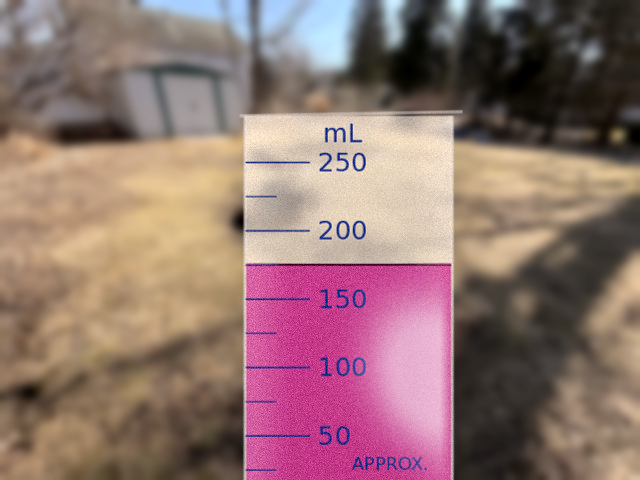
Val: 175 mL
